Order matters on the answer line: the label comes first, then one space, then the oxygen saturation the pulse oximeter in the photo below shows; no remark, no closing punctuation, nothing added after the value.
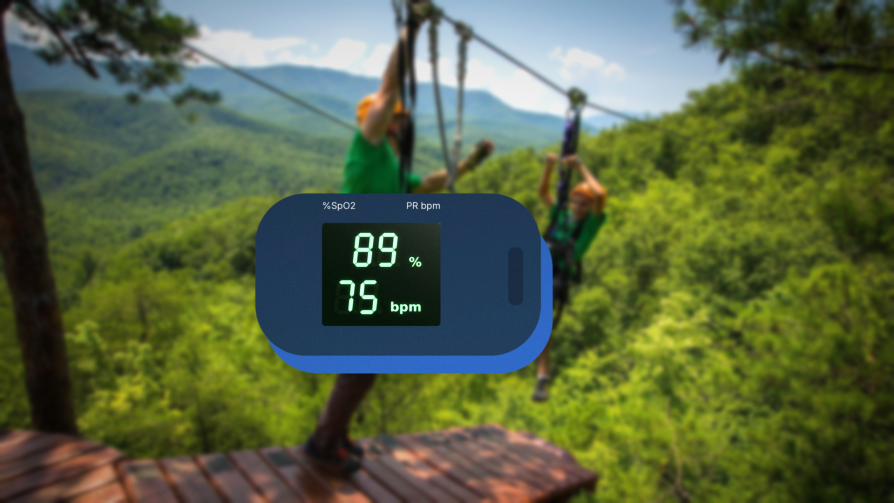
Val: 89 %
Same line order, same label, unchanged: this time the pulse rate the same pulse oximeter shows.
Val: 75 bpm
